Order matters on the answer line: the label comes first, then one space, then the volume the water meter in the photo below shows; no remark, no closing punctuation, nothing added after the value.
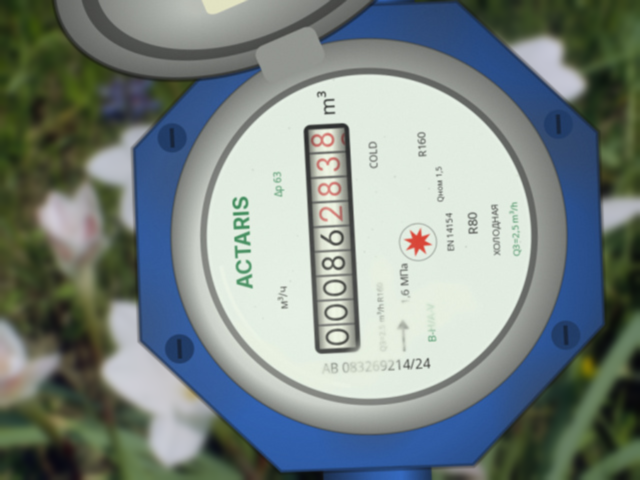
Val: 86.2838 m³
